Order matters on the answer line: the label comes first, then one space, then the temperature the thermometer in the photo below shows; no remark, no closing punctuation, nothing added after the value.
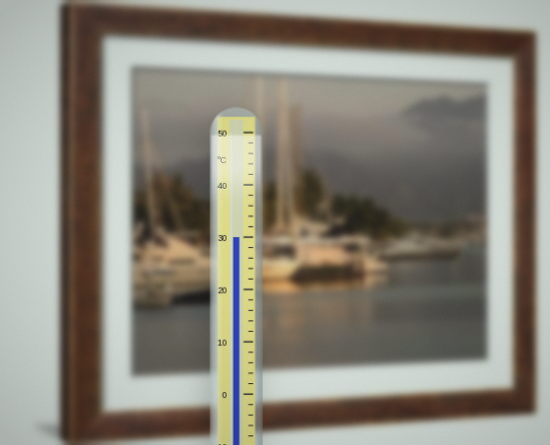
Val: 30 °C
